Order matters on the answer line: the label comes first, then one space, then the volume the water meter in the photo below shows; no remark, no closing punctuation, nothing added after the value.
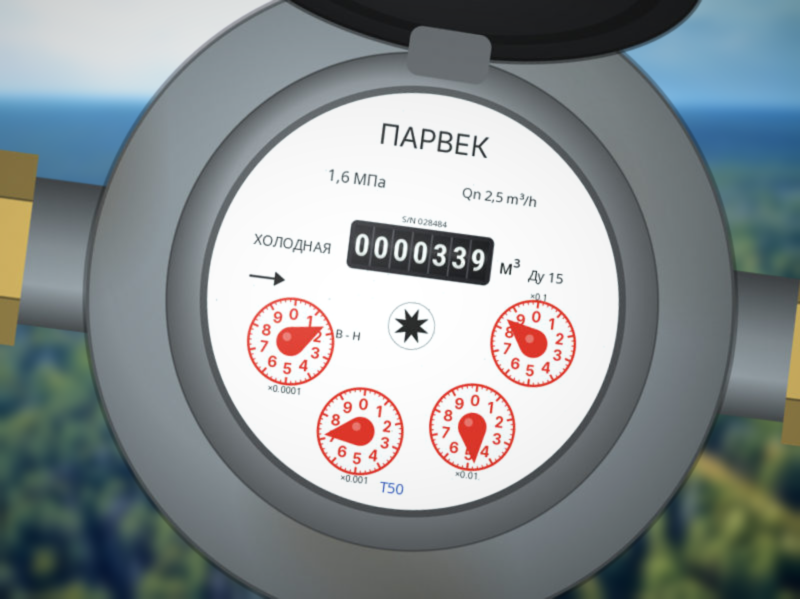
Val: 339.8471 m³
